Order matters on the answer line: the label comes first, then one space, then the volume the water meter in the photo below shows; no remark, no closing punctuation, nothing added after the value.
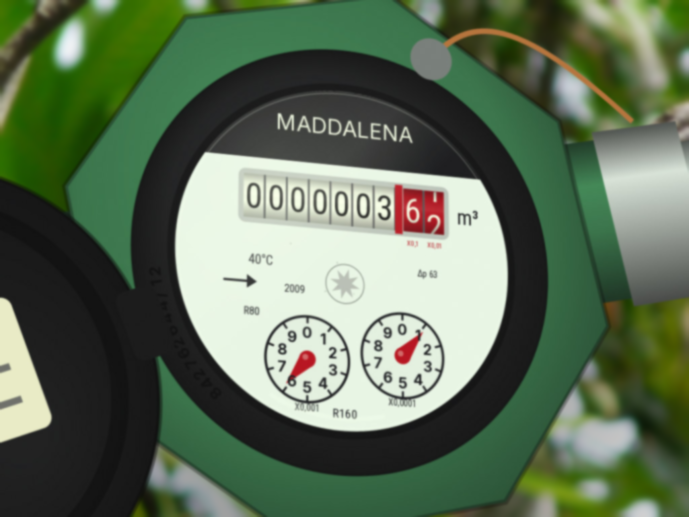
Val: 3.6161 m³
